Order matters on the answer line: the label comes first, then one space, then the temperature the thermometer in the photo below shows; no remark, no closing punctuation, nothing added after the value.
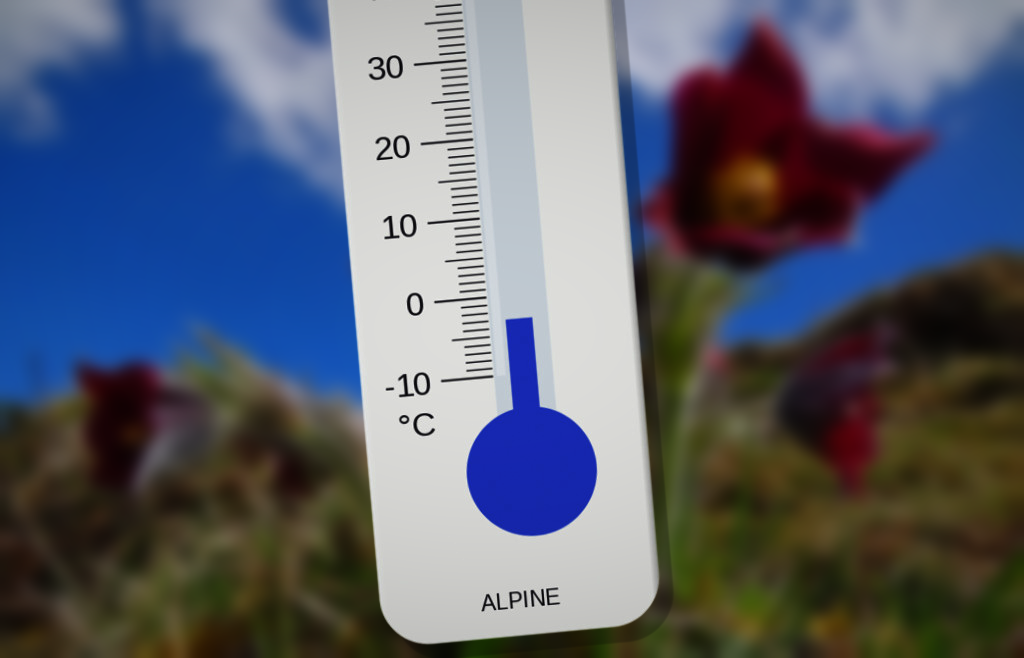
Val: -3 °C
